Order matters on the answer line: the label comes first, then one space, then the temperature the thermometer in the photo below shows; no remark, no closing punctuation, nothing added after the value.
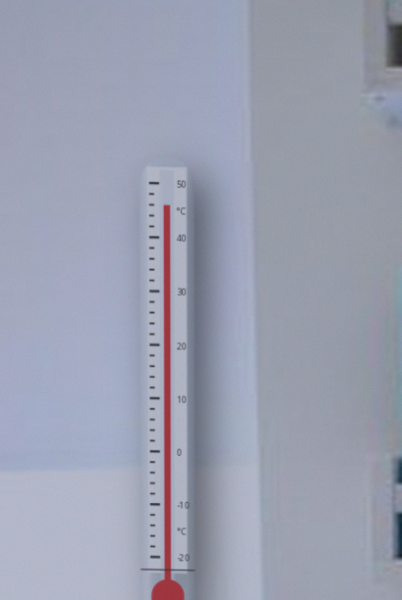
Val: 46 °C
